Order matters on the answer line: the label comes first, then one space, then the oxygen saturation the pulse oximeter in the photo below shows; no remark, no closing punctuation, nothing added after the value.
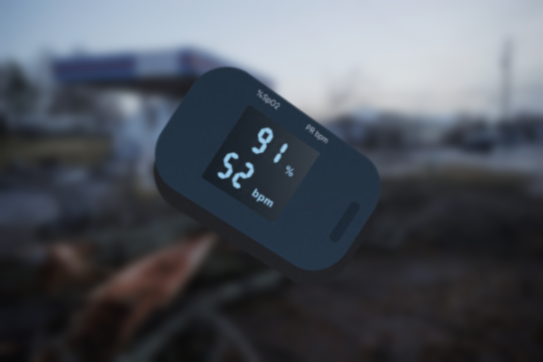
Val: 91 %
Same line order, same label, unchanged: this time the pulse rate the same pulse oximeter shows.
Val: 52 bpm
